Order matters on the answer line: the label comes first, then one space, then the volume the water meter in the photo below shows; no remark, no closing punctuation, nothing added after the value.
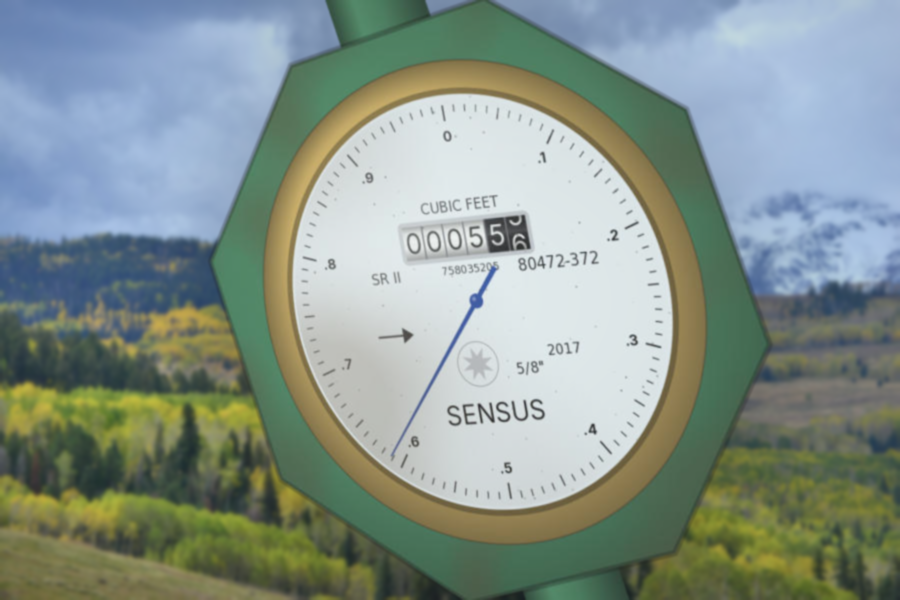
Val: 555.61 ft³
